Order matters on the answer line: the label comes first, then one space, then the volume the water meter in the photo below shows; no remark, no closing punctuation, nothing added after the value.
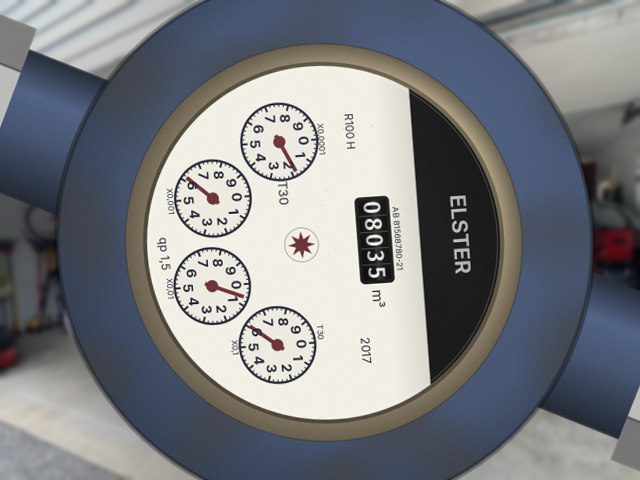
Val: 8035.6061 m³
